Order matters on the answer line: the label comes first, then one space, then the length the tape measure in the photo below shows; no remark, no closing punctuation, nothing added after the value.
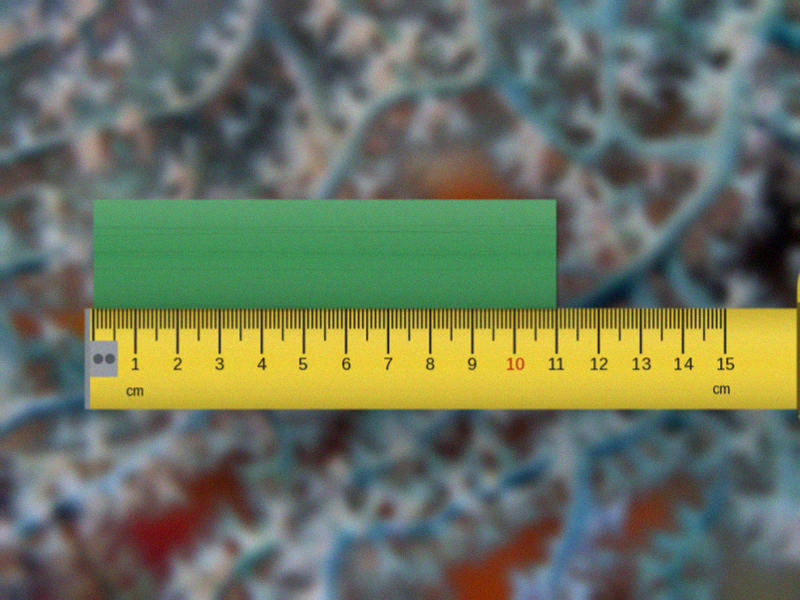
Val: 11 cm
